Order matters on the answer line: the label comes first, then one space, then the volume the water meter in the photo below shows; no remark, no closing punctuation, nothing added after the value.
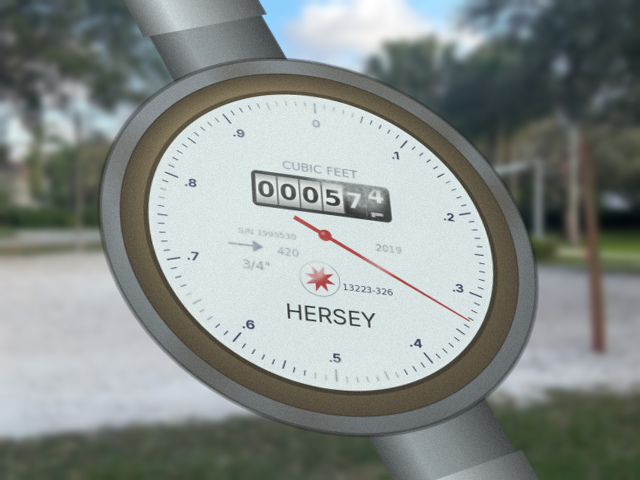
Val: 574.33 ft³
